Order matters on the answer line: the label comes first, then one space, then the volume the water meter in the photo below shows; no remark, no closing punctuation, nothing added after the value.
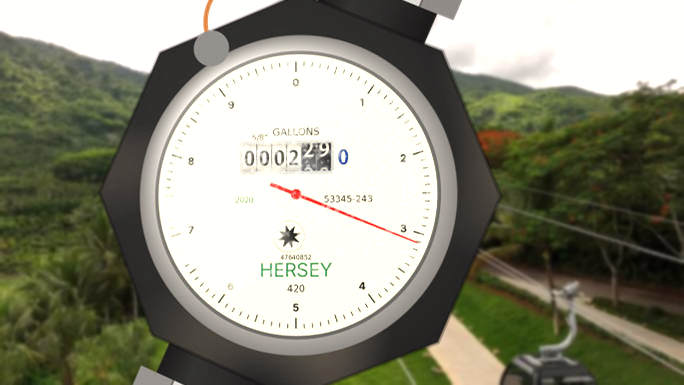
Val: 2293.1 gal
